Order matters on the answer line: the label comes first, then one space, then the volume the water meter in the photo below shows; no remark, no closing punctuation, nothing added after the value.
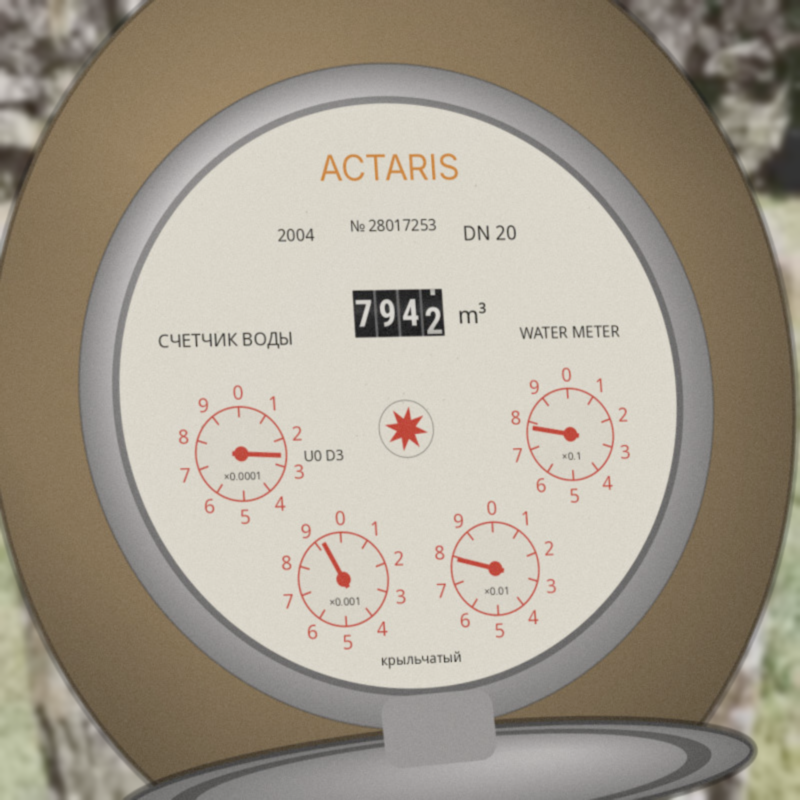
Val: 7941.7792 m³
